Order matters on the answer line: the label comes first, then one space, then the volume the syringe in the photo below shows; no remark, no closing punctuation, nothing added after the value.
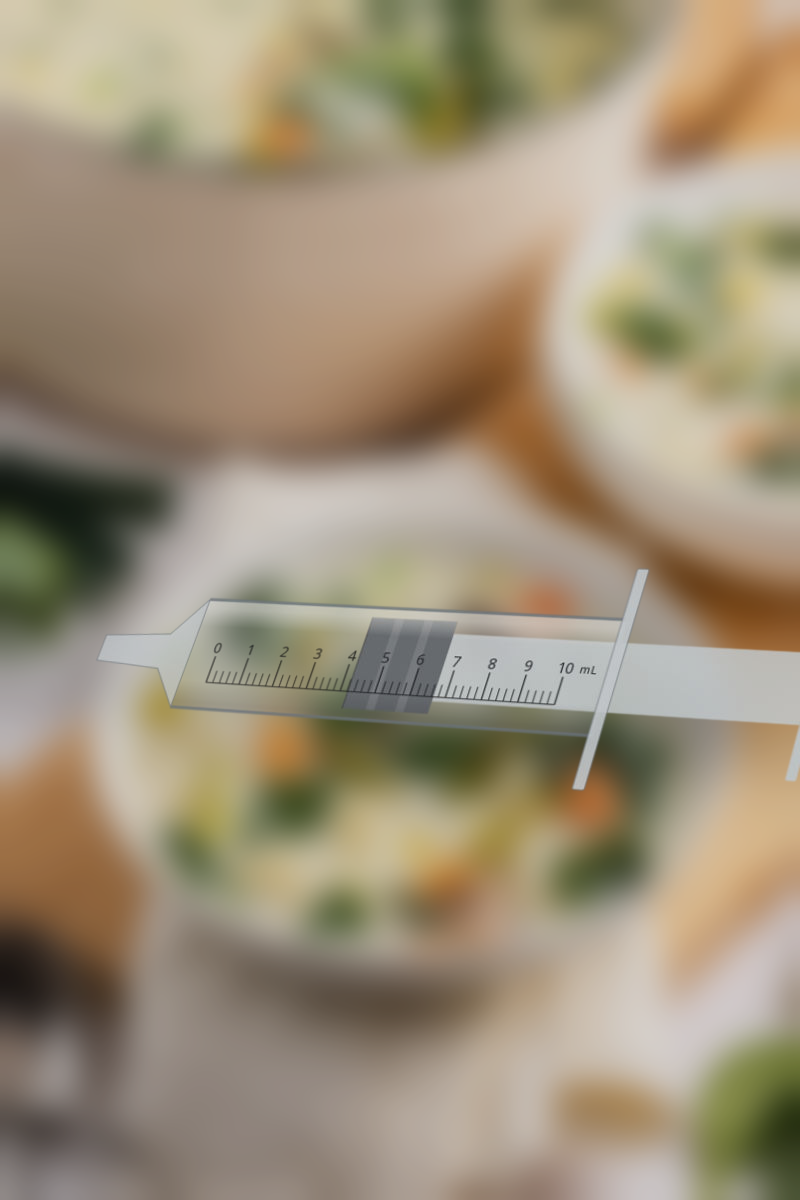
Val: 4.2 mL
